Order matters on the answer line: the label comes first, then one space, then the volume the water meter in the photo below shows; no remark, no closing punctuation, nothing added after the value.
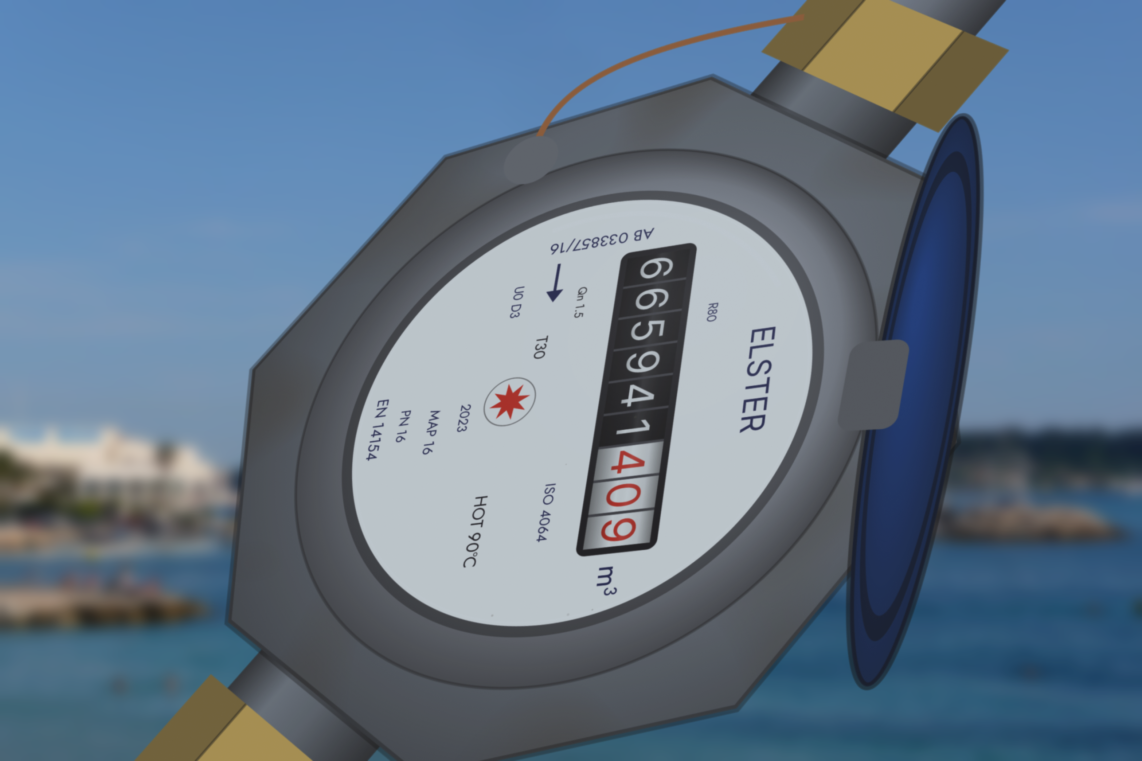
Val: 665941.409 m³
